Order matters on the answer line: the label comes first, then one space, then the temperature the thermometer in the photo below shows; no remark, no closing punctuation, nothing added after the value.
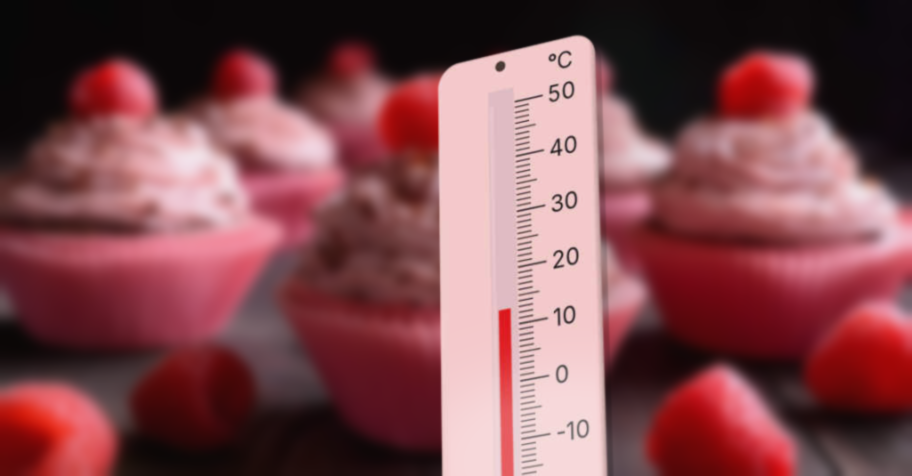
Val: 13 °C
